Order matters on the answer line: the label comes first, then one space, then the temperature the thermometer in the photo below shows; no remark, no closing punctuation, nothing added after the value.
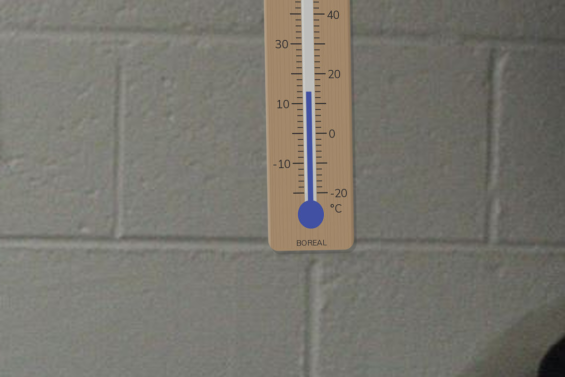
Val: 14 °C
